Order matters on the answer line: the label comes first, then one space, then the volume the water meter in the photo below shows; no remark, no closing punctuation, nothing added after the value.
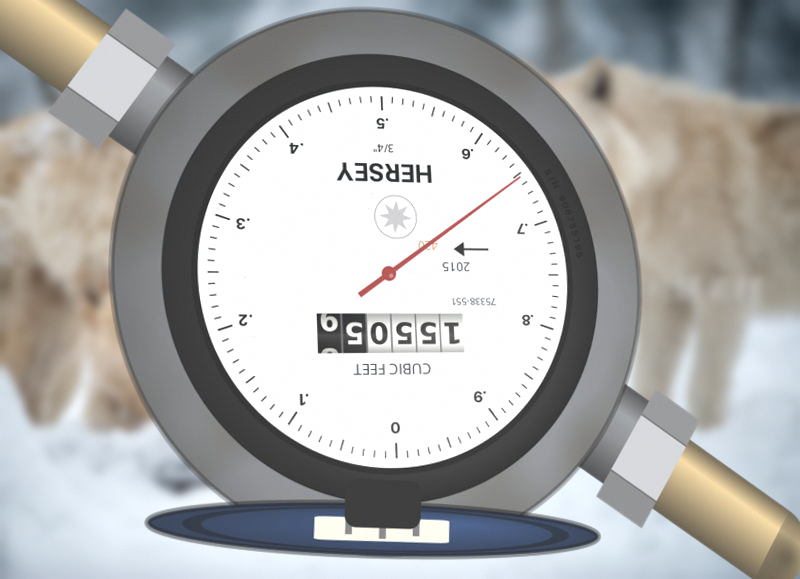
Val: 155058.65 ft³
